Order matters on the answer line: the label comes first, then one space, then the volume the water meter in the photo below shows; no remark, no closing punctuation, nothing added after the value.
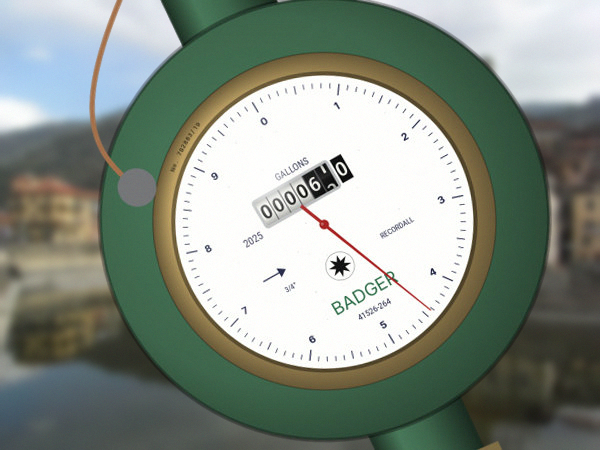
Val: 614.4 gal
